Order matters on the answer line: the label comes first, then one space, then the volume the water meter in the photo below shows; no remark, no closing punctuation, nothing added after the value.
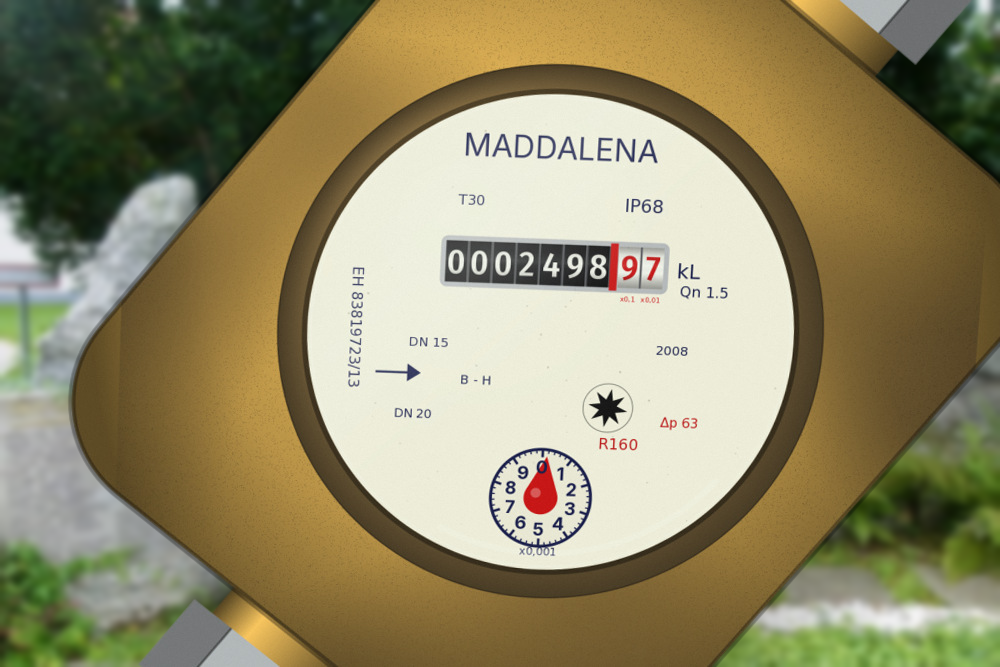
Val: 2498.970 kL
